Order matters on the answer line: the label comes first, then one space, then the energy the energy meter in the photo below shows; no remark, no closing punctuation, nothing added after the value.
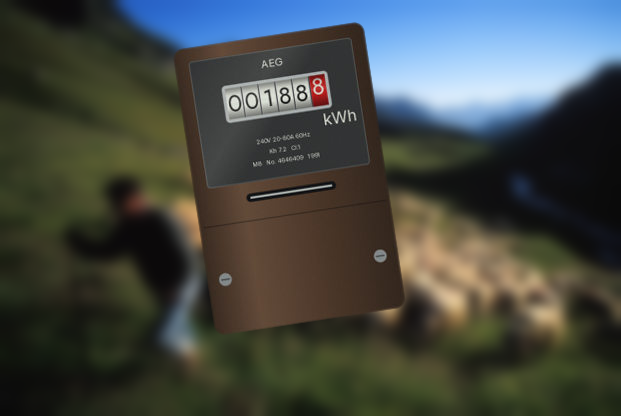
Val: 188.8 kWh
